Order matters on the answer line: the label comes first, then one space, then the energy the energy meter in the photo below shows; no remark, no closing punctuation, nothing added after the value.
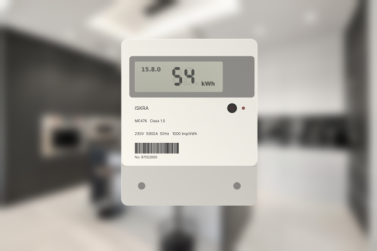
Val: 54 kWh
